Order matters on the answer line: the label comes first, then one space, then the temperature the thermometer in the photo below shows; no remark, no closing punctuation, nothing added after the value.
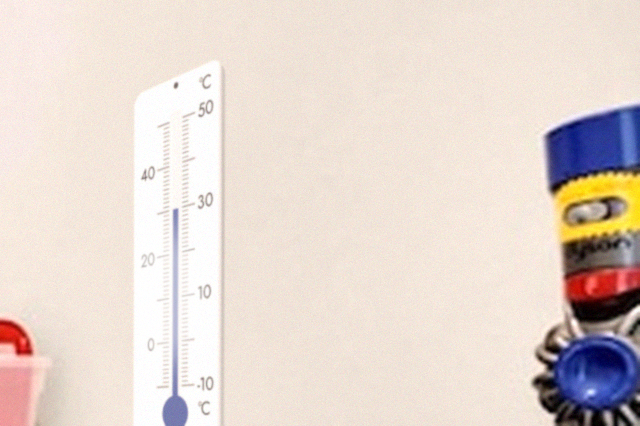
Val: 30 °C
